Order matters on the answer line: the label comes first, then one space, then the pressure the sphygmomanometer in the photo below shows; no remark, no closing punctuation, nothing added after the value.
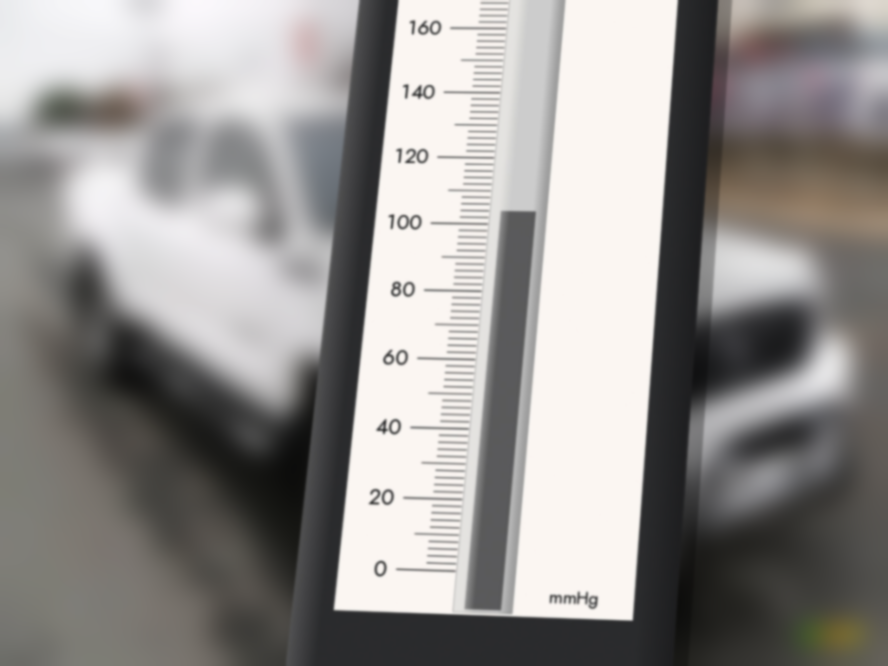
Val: 104 mmHg
